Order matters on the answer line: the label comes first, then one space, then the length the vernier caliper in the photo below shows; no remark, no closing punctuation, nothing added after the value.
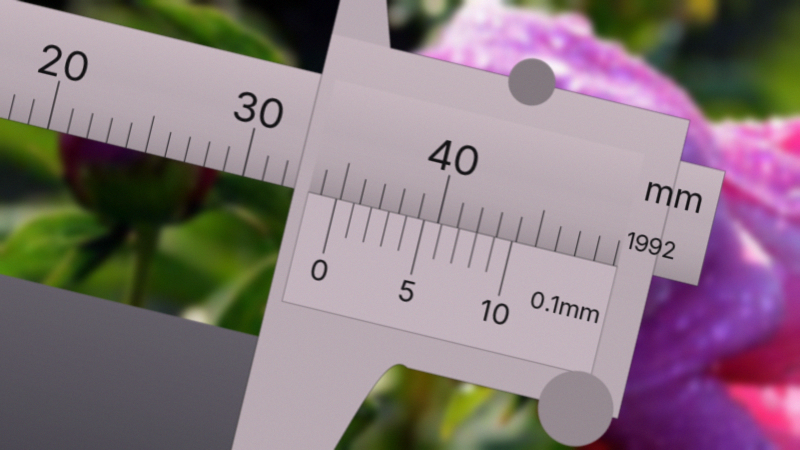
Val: 34.8 mm
